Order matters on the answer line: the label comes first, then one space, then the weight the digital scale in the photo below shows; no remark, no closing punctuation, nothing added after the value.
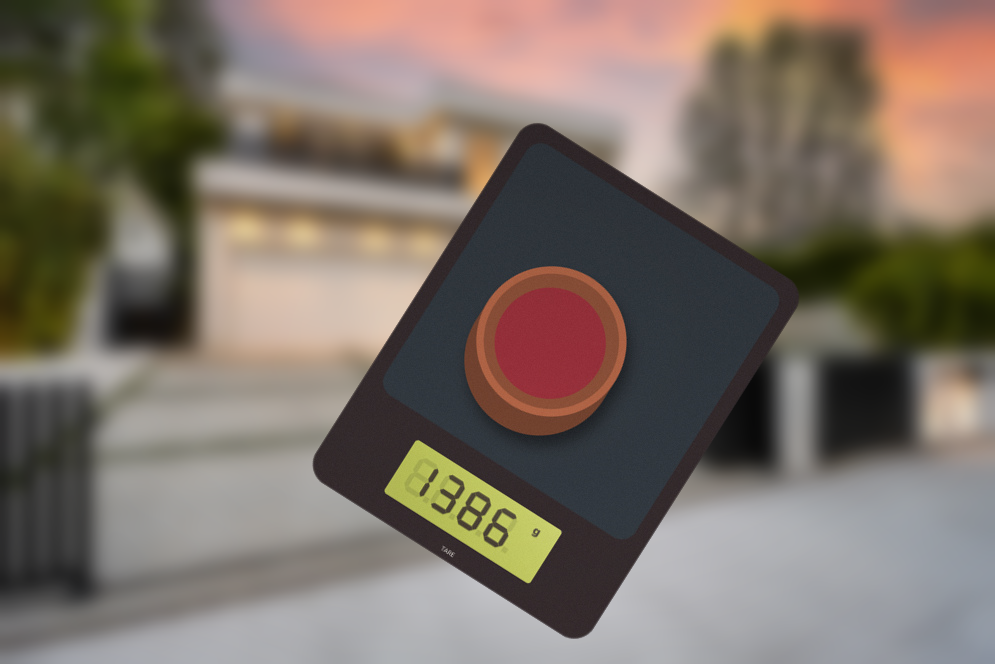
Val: 1386 g
